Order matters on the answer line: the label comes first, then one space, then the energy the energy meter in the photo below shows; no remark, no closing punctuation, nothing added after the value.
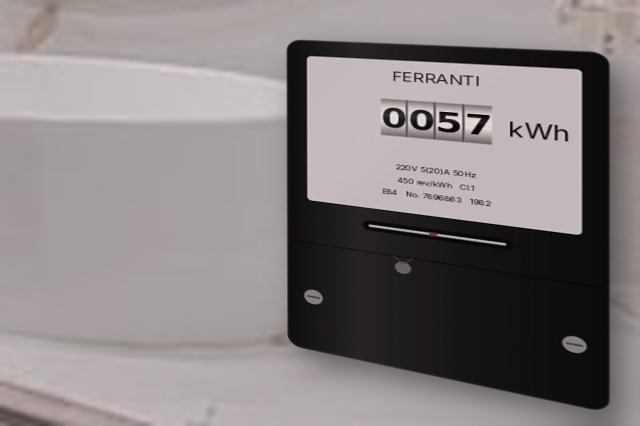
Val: 57 kWh
